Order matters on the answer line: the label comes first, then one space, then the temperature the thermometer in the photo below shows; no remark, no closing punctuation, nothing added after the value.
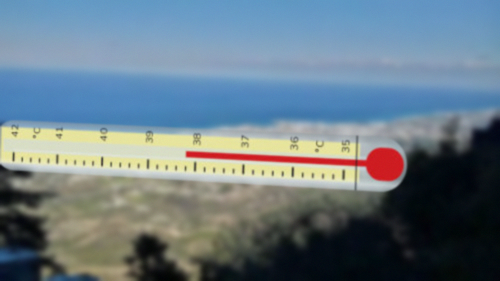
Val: 38.2 °C
